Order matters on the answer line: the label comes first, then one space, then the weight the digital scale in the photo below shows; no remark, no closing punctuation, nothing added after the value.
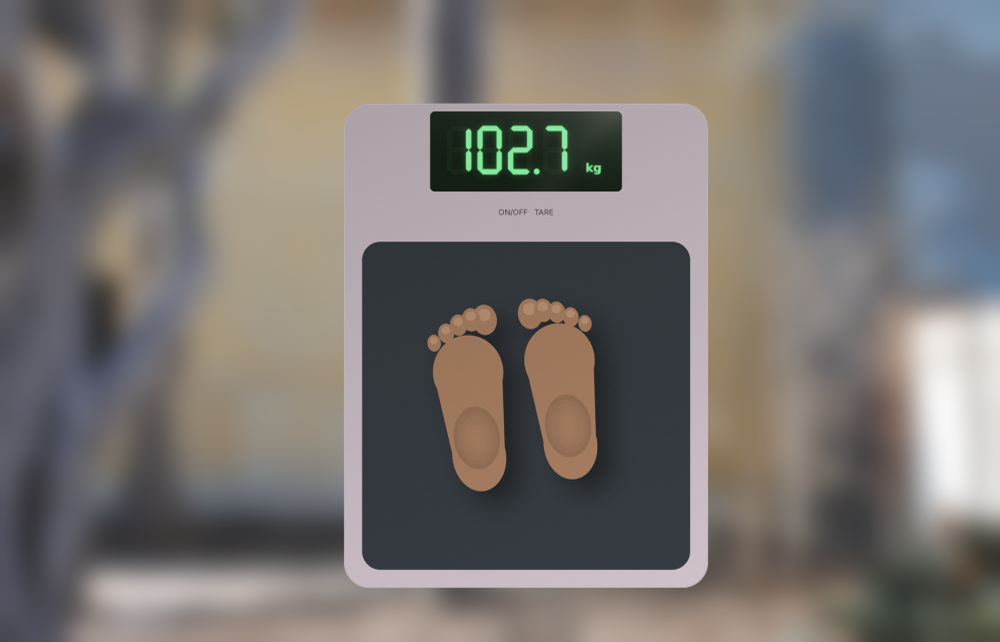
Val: 102.7 kg
